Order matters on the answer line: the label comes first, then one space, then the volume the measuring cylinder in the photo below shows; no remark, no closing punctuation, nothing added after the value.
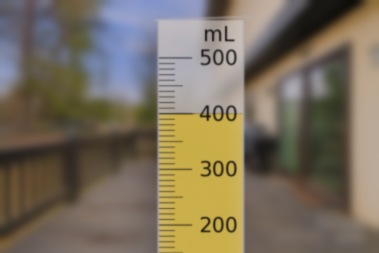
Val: 400 mL
